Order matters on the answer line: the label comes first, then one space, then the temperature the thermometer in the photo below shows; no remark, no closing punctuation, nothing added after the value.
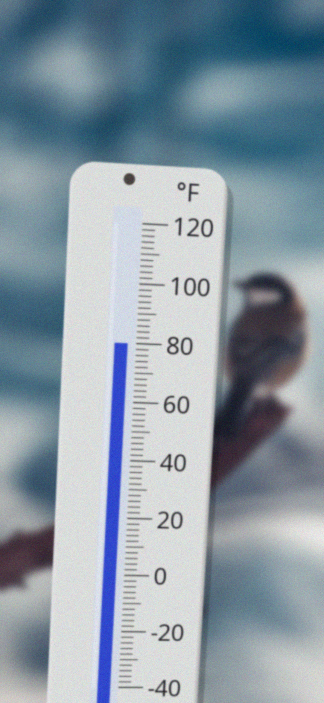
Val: 80 °F
